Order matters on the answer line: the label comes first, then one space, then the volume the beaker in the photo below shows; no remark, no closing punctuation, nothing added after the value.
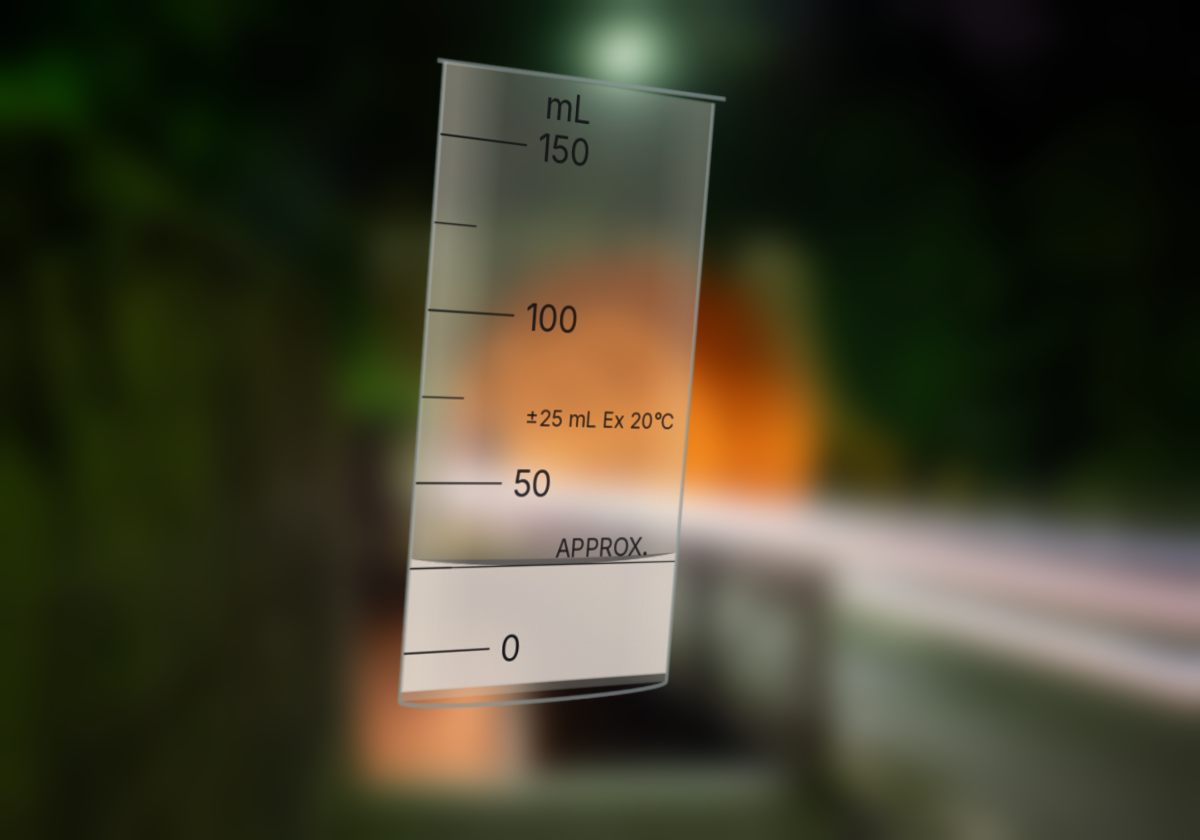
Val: 25 mL
